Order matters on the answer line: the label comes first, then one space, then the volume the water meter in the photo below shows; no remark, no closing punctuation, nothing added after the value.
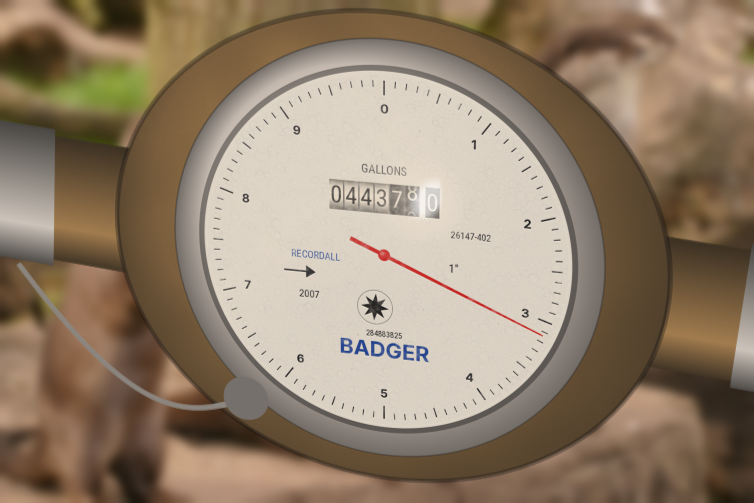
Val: 443783.1 gal
